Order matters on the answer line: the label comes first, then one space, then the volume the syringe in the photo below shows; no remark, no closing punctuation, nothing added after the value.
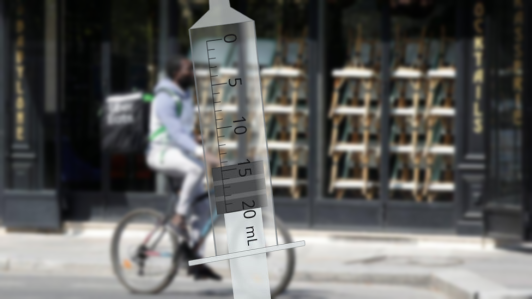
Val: 14.5 mL
